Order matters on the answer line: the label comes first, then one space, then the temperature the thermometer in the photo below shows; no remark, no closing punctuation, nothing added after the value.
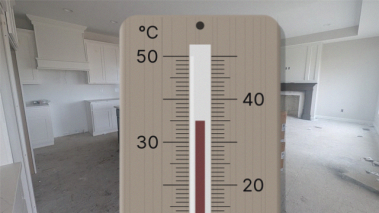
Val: 35 °C
